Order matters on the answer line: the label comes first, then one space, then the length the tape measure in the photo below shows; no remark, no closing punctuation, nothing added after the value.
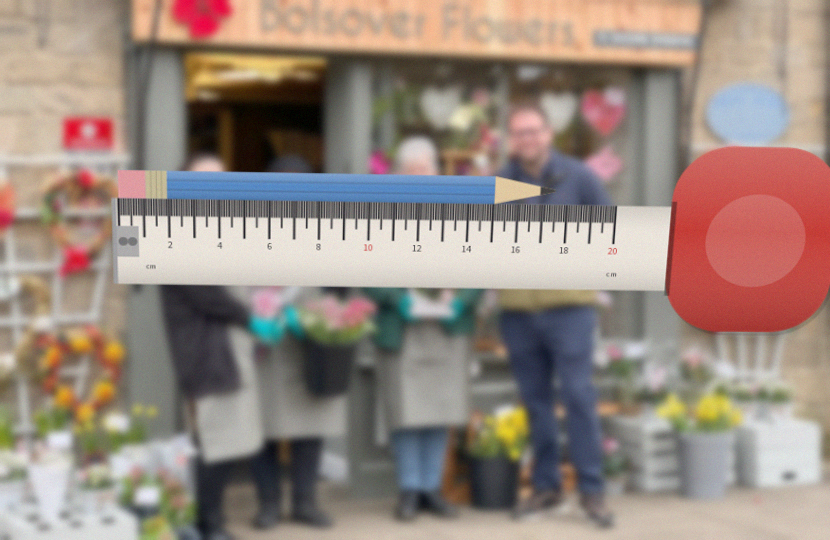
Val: 17.5 cm
